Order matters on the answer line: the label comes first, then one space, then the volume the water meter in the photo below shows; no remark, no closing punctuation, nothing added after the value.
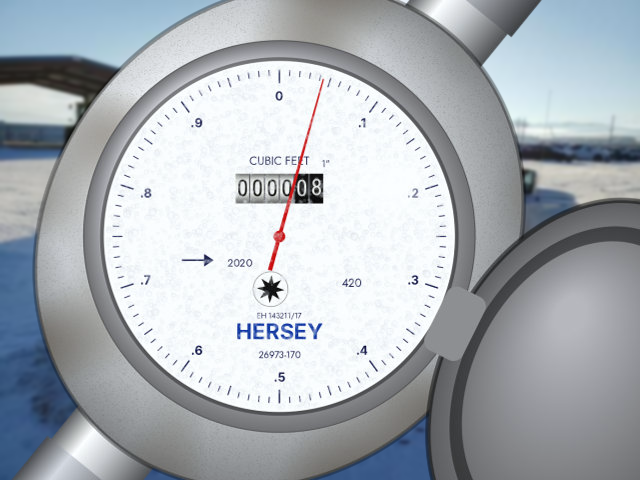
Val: 8.04 ft³
